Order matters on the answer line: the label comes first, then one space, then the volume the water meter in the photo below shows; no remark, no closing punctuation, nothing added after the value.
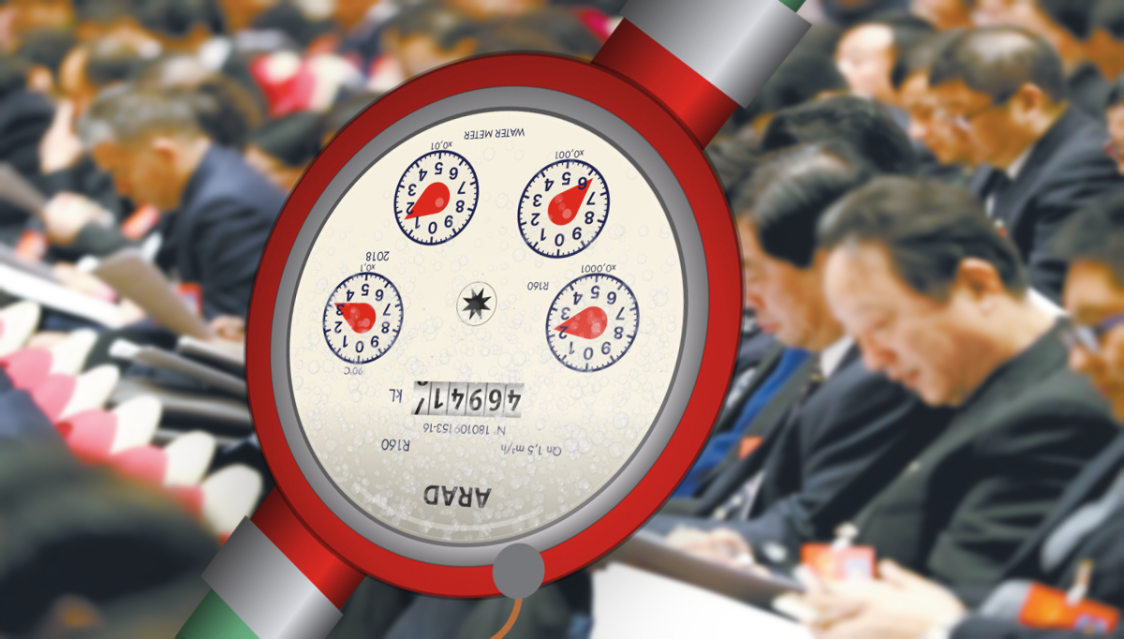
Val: 469417.3162 kL
